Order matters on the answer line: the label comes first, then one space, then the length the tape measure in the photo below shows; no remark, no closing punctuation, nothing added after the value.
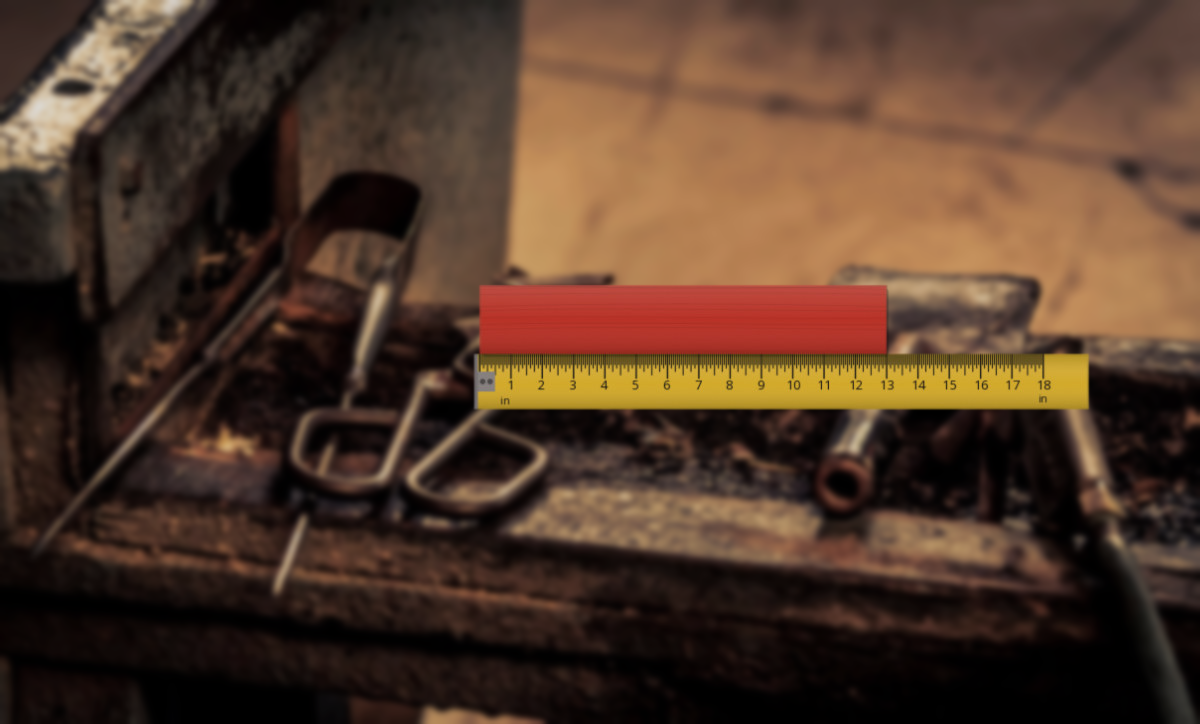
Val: 13 in
